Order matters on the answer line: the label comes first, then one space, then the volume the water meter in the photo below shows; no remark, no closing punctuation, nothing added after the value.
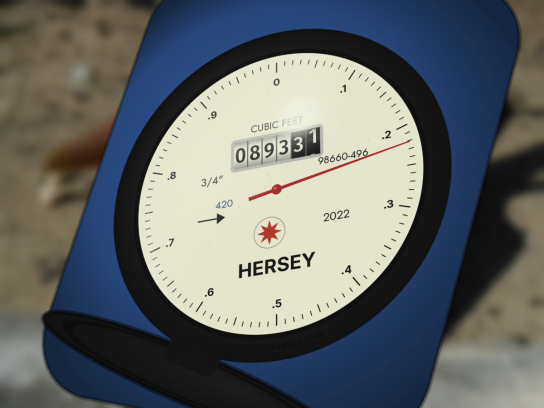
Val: 89331.22 ft³
